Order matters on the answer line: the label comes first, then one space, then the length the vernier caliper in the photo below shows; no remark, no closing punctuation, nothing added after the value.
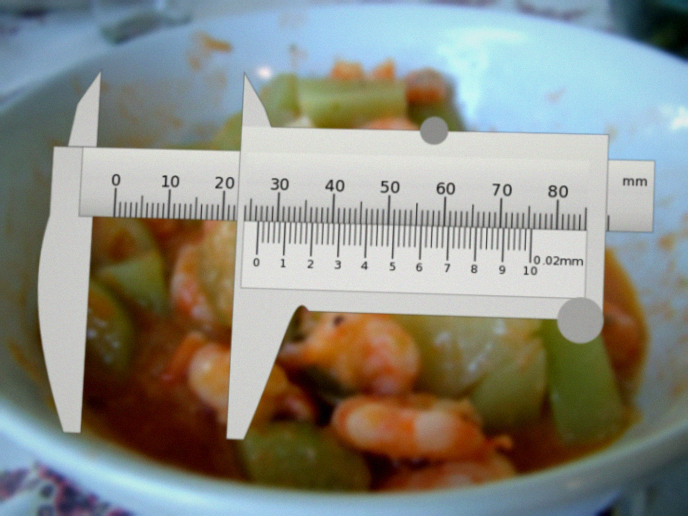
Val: 26.5 mm
